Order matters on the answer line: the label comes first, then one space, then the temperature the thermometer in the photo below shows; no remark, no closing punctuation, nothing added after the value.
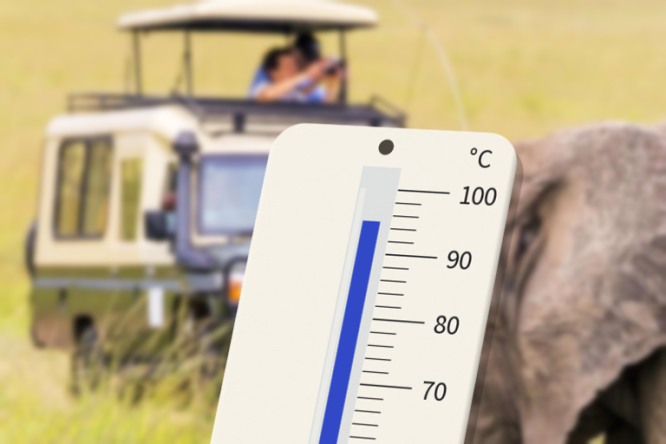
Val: 95 °C
